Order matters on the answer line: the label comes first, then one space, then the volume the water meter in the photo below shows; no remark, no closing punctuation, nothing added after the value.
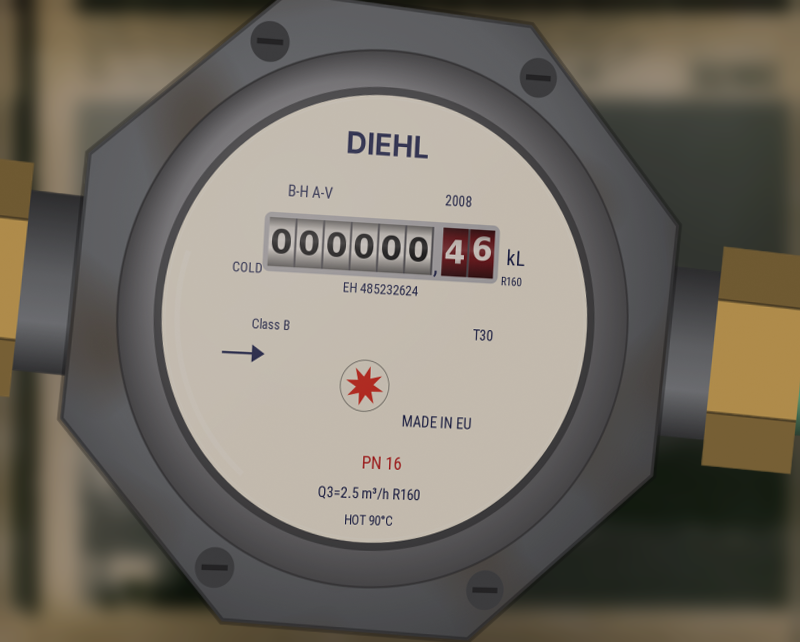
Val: 0.46 kL
